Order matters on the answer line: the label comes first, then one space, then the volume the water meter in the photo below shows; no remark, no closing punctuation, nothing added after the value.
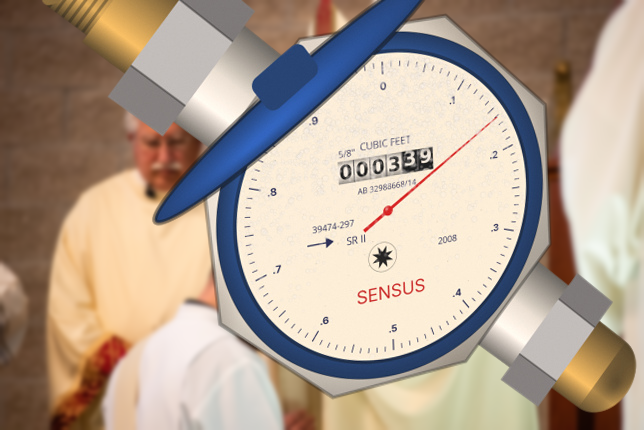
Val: 339.16 ft³
